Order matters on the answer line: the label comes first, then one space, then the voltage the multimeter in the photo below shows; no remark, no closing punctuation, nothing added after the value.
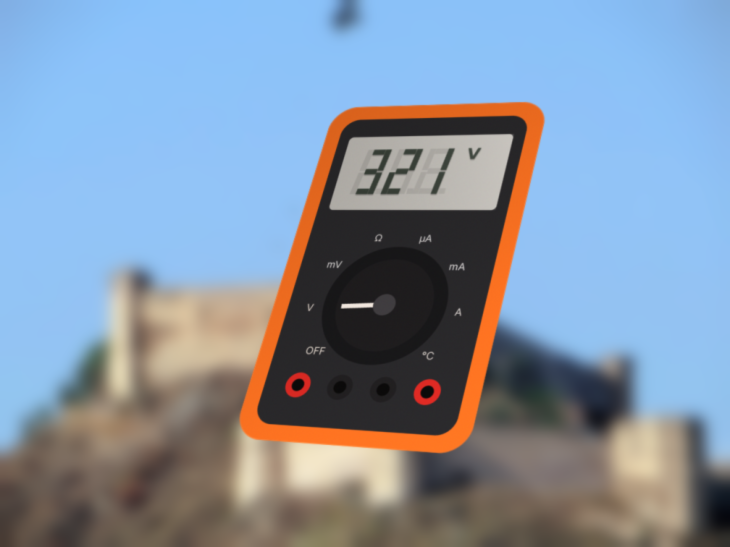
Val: 321 V
